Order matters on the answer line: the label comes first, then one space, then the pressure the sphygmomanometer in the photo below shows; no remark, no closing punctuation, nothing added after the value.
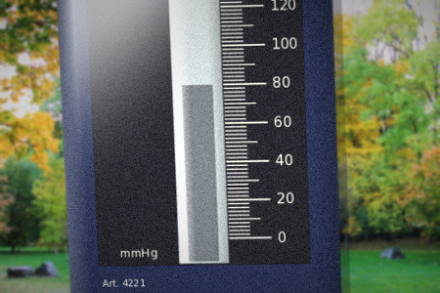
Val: 80 mmHg
